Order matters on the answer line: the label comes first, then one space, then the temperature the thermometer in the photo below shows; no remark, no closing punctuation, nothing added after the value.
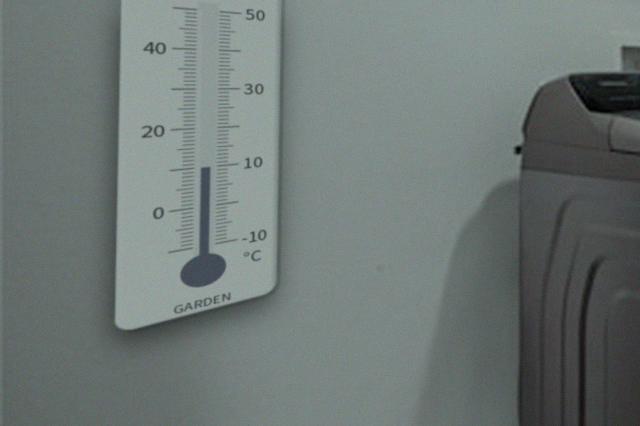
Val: 10 °C
